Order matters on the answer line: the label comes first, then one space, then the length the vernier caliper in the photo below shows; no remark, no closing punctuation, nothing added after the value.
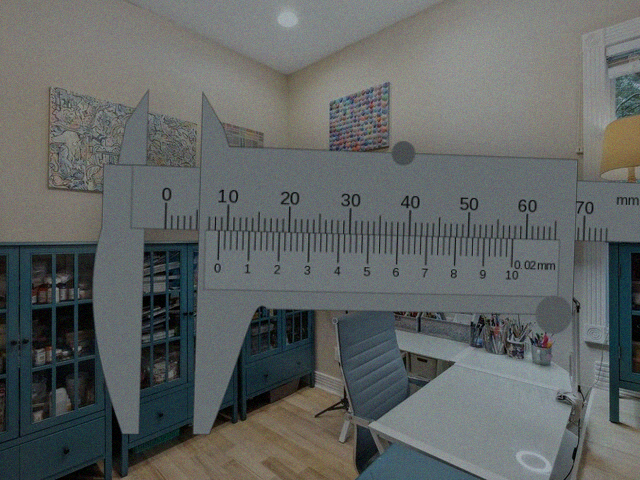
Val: 8.6 mm
